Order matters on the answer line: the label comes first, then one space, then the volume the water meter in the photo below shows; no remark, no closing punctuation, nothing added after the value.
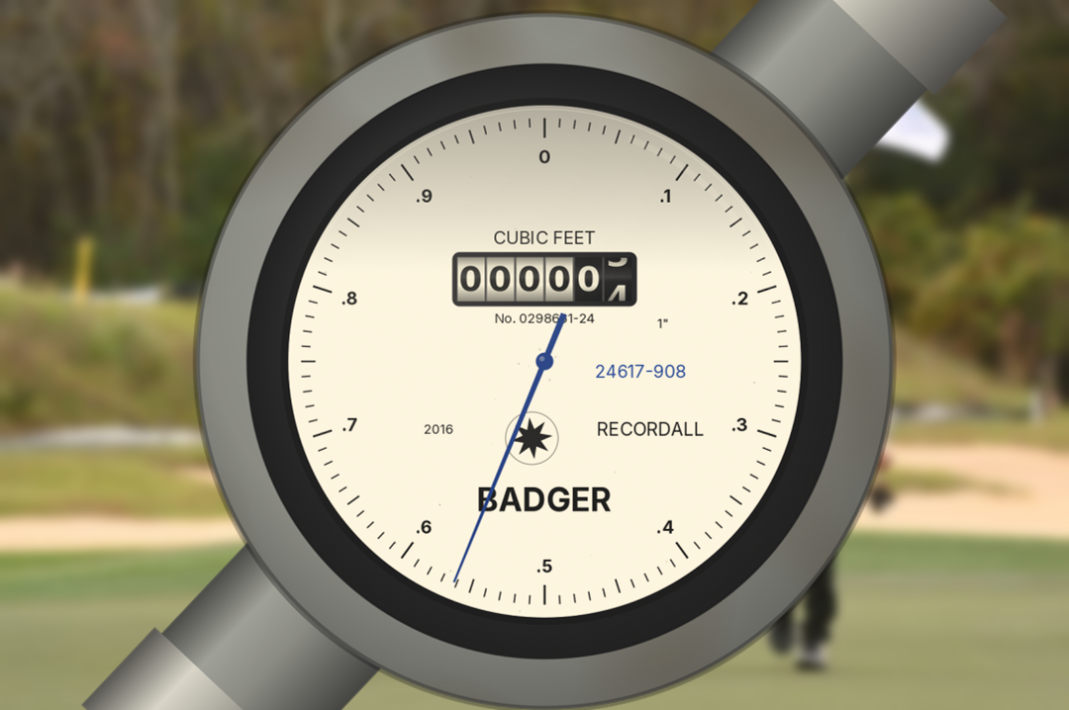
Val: 3.56 ft³
